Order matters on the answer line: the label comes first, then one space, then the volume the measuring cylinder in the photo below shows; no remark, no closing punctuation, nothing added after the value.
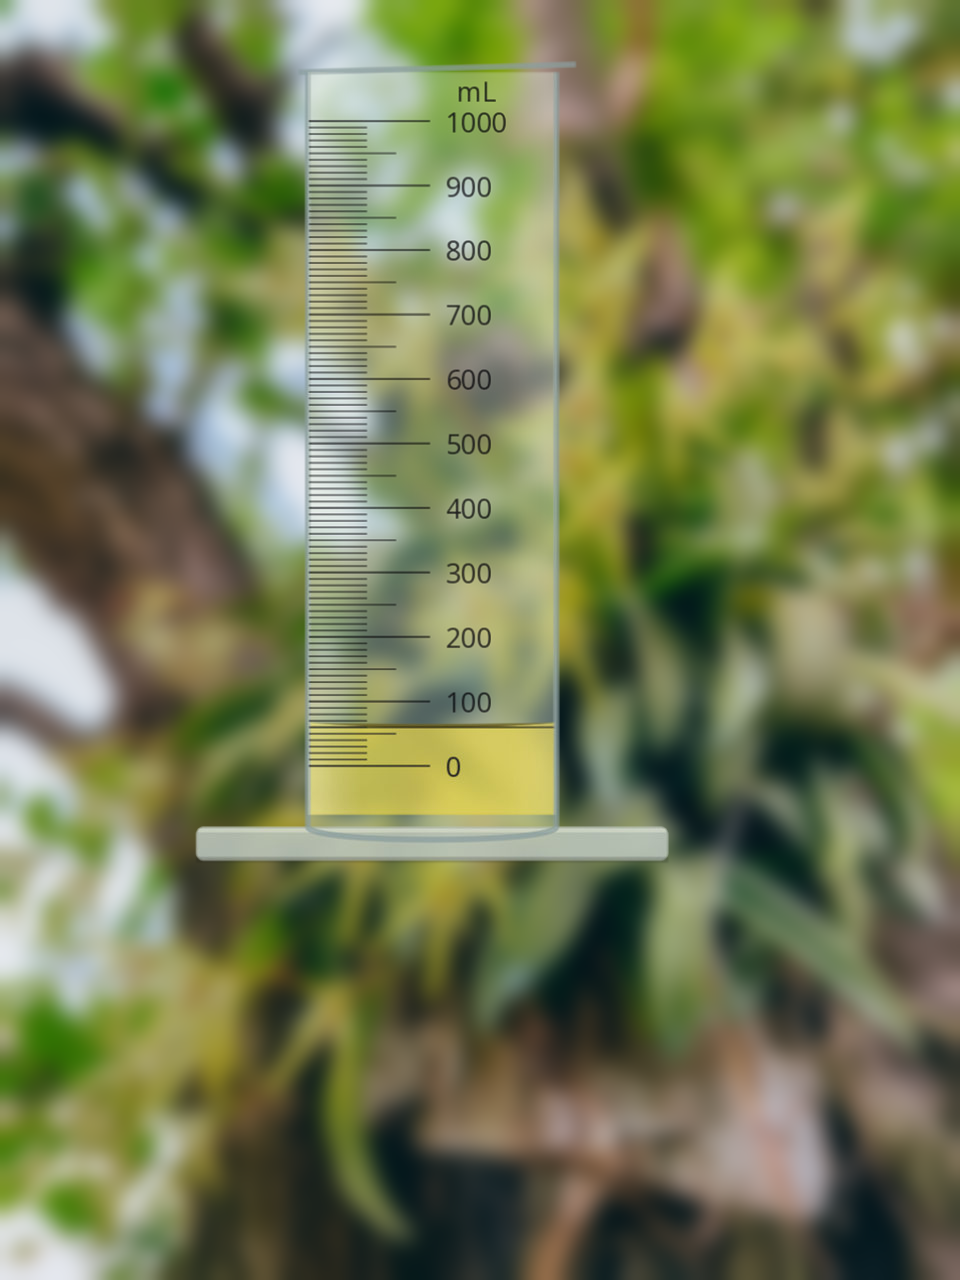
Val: 60 mL
